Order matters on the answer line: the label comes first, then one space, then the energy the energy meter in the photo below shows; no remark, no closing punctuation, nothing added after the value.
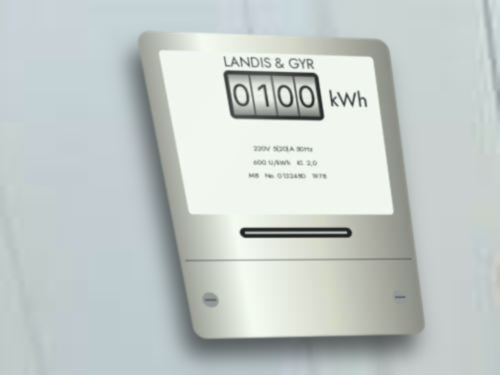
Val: 100 kWh
